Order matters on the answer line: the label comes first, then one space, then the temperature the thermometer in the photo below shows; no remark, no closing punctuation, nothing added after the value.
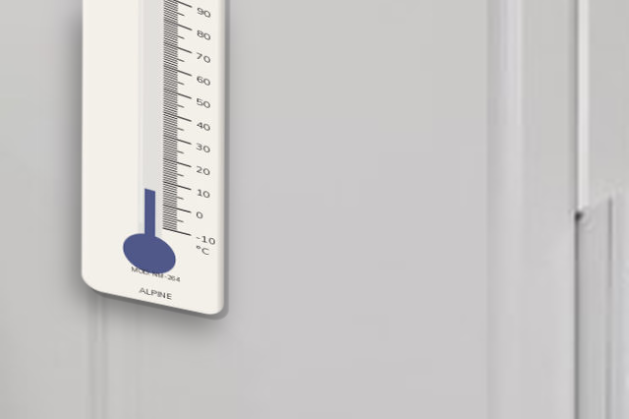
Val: 5 °C
